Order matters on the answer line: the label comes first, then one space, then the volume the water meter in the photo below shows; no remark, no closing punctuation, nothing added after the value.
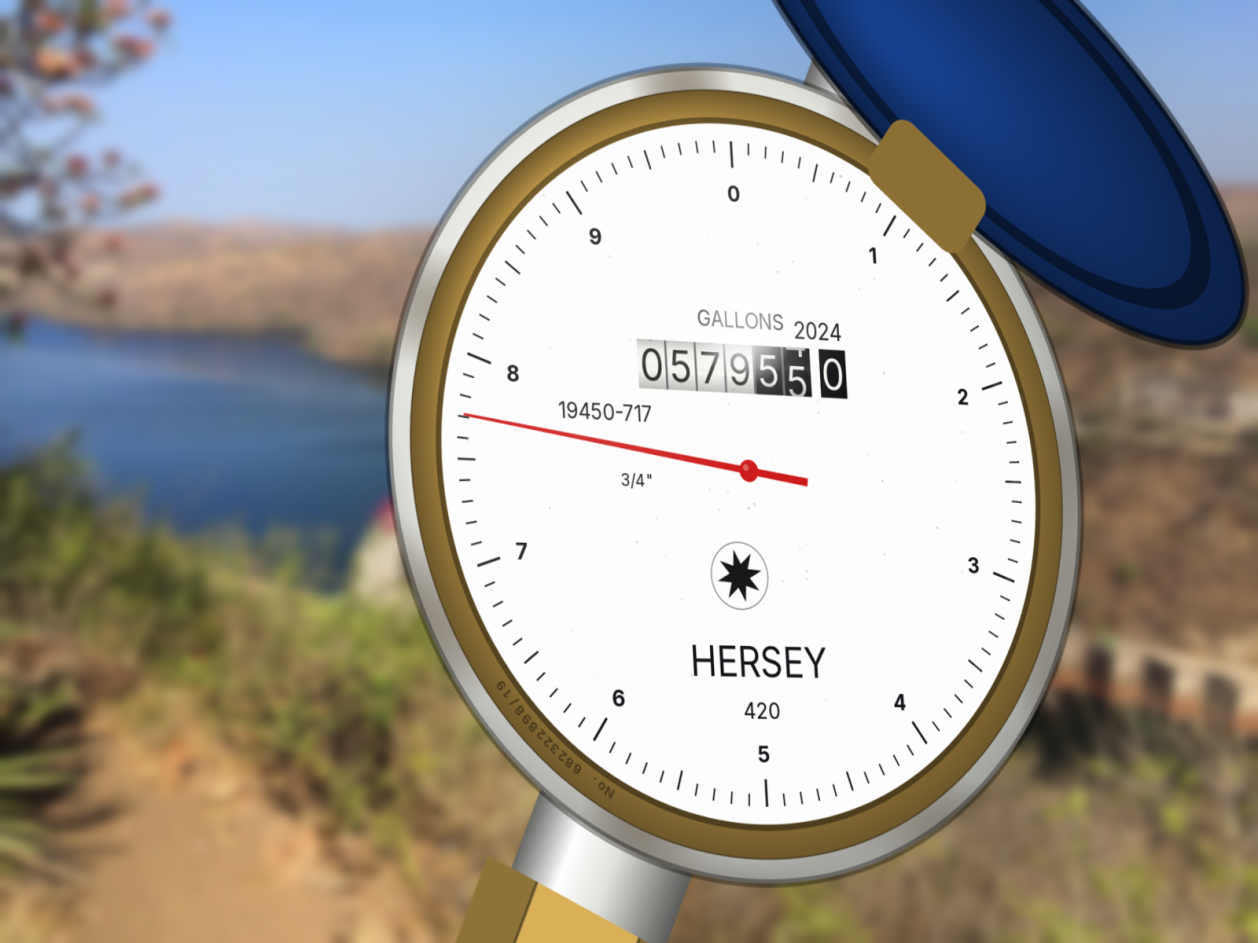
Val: 579547.7 gal
